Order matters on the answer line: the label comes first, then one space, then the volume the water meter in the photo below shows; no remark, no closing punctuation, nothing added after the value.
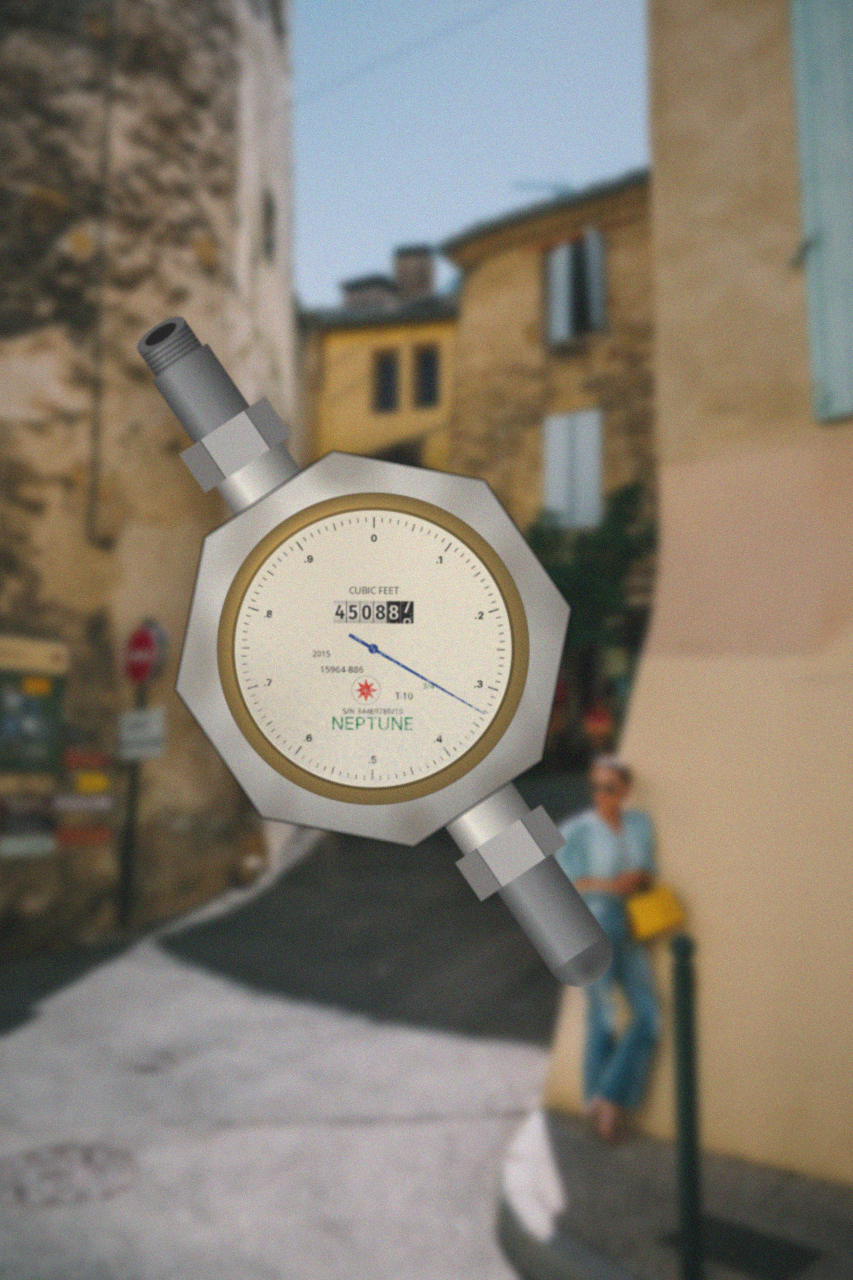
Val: 450887.33 ft³
